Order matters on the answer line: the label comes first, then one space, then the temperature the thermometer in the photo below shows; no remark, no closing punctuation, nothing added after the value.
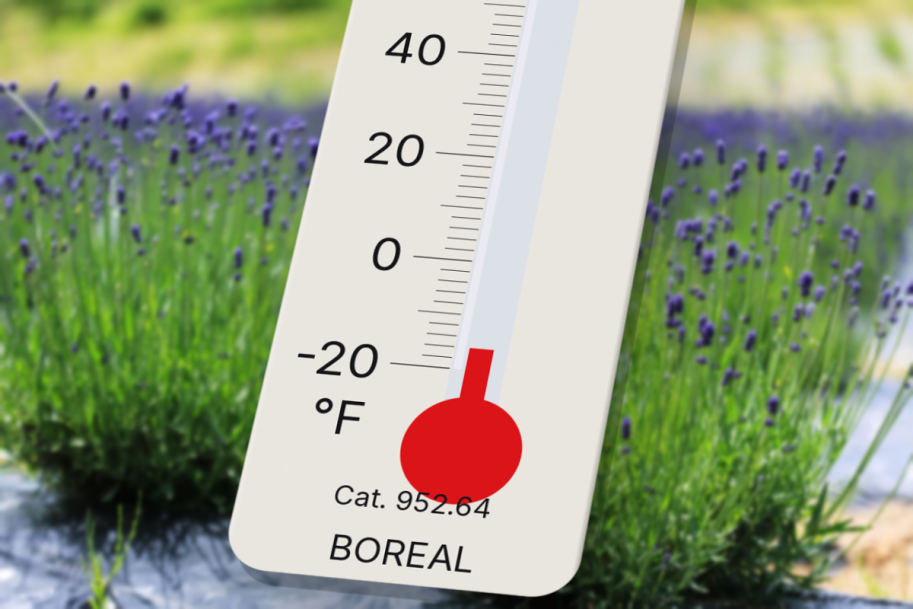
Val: -16 °F
